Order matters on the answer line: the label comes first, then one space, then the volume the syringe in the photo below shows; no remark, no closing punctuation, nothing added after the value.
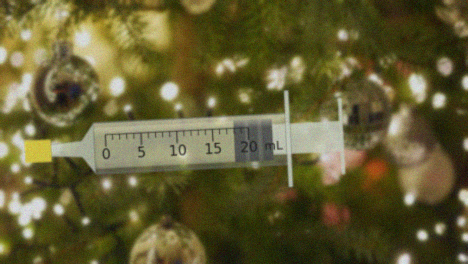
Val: 18 mL
